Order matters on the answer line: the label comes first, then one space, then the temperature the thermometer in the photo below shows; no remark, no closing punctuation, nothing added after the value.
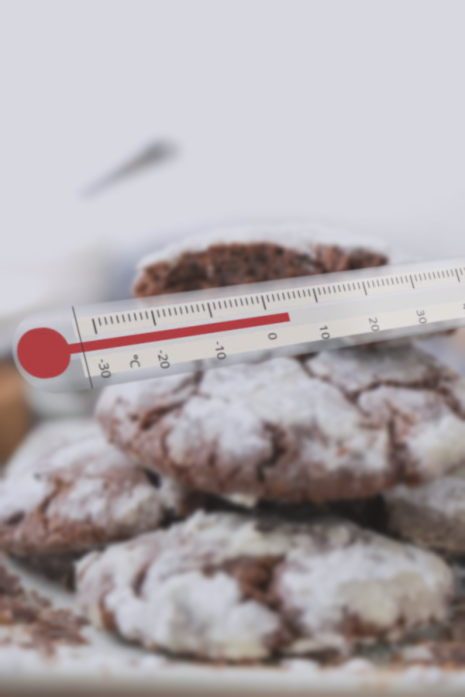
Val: 4 °C
